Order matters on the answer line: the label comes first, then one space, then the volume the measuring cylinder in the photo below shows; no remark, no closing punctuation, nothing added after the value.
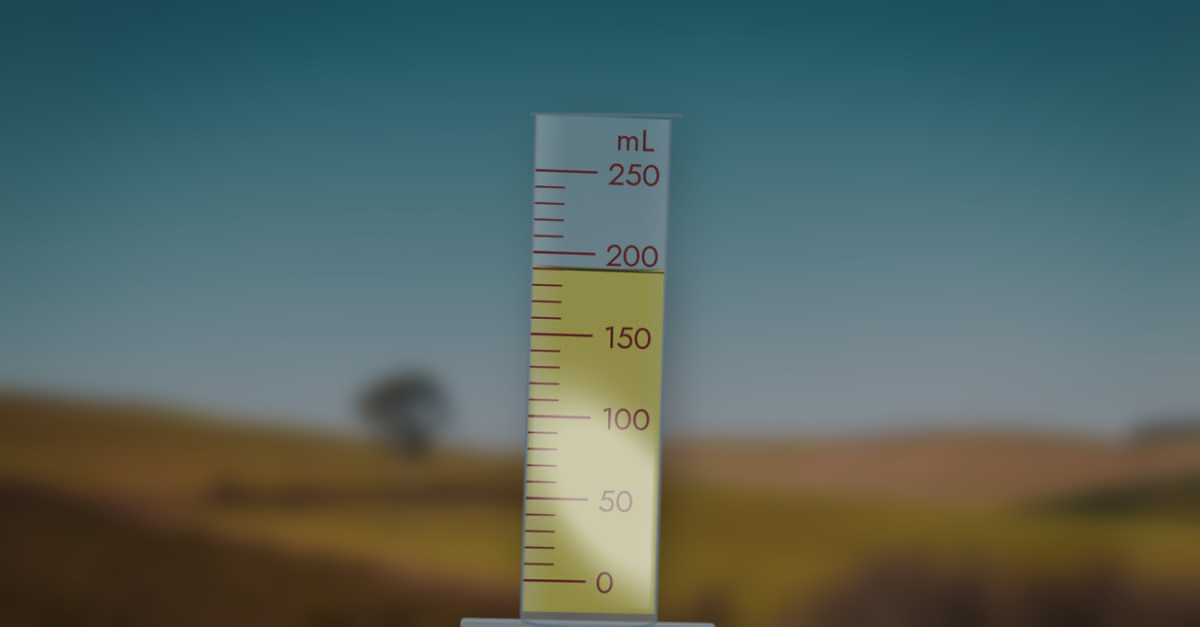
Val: 190 mL
